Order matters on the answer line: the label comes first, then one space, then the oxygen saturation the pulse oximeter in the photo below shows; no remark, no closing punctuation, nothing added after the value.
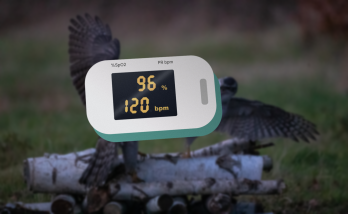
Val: 96 %
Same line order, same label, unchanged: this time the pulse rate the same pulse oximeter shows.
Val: 120 bpm
